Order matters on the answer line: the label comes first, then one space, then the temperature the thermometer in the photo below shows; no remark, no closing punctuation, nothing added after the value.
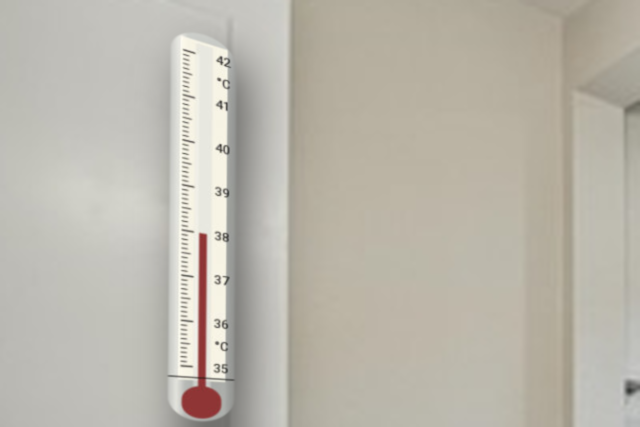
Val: 38 °C
